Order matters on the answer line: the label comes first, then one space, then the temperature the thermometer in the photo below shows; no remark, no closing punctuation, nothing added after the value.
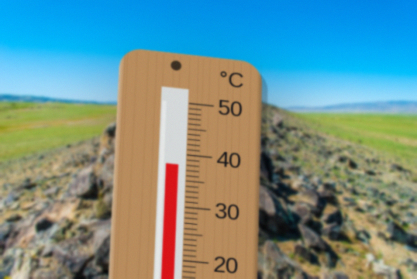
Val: 38 °C
